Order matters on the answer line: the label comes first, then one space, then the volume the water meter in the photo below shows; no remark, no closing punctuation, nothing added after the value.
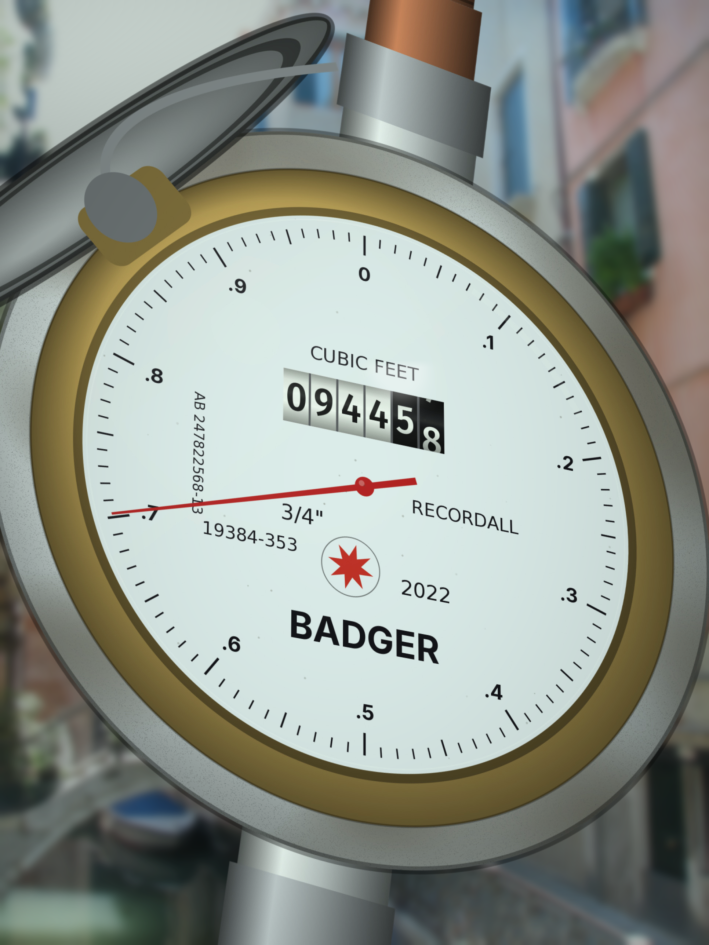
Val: 94457.70 ft³
